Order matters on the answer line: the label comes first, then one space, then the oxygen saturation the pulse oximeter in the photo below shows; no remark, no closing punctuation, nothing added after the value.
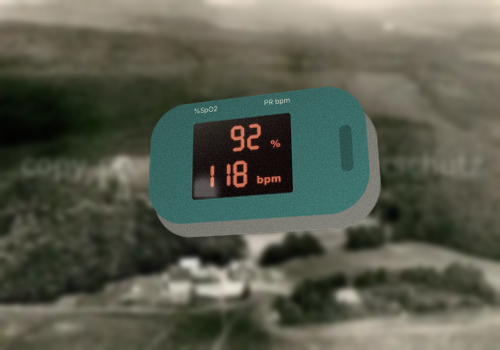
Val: 92 %
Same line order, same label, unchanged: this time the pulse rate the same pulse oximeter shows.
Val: 118 bpm
